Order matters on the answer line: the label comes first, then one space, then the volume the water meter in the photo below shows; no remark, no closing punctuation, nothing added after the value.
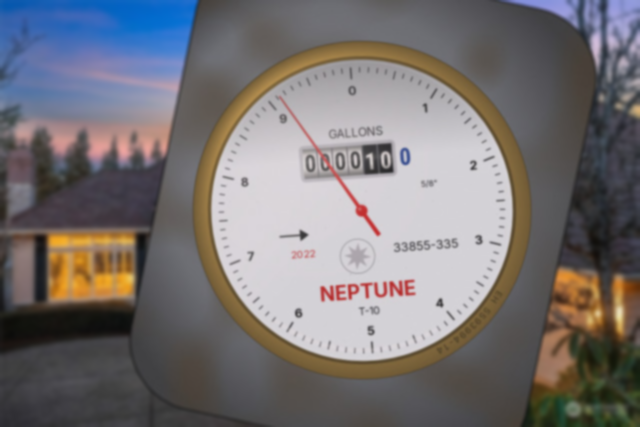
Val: 99.1 gal
